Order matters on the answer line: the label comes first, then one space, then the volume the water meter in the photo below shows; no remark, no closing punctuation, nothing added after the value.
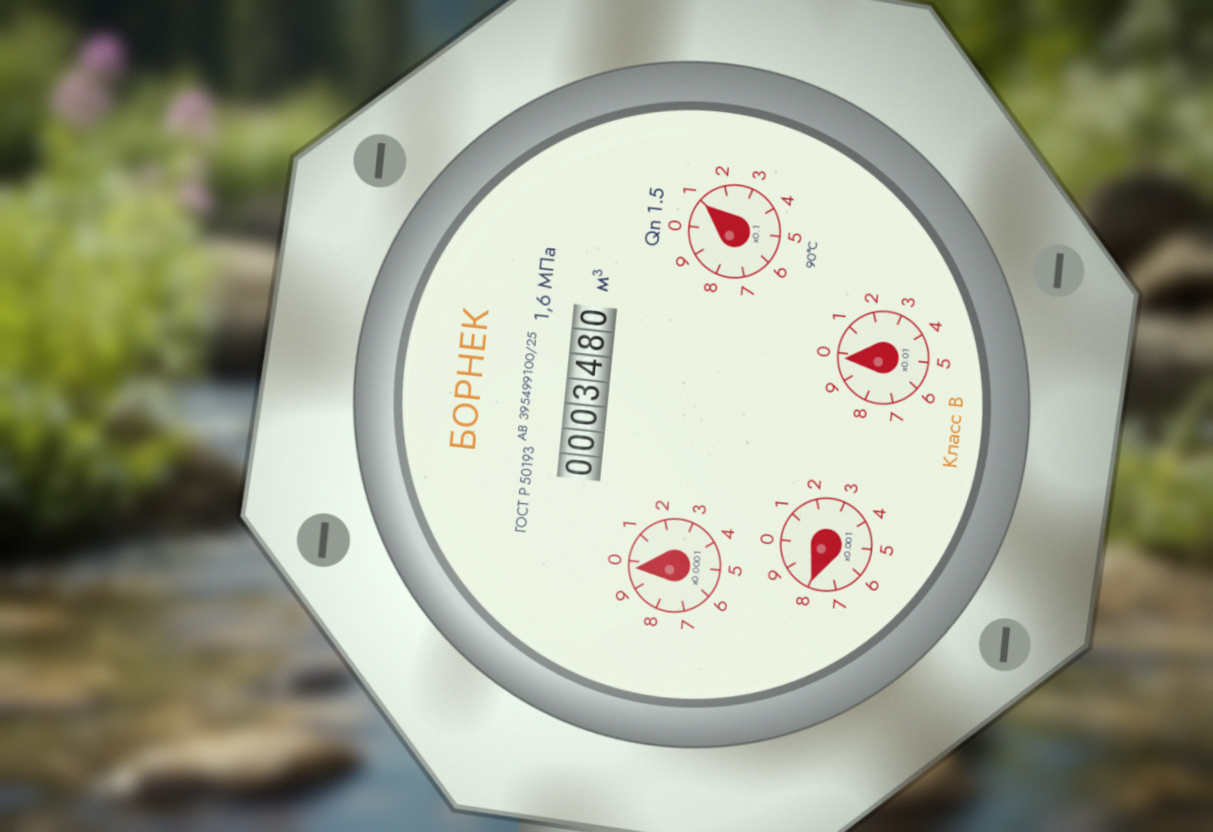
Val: 3480.0979 m³
